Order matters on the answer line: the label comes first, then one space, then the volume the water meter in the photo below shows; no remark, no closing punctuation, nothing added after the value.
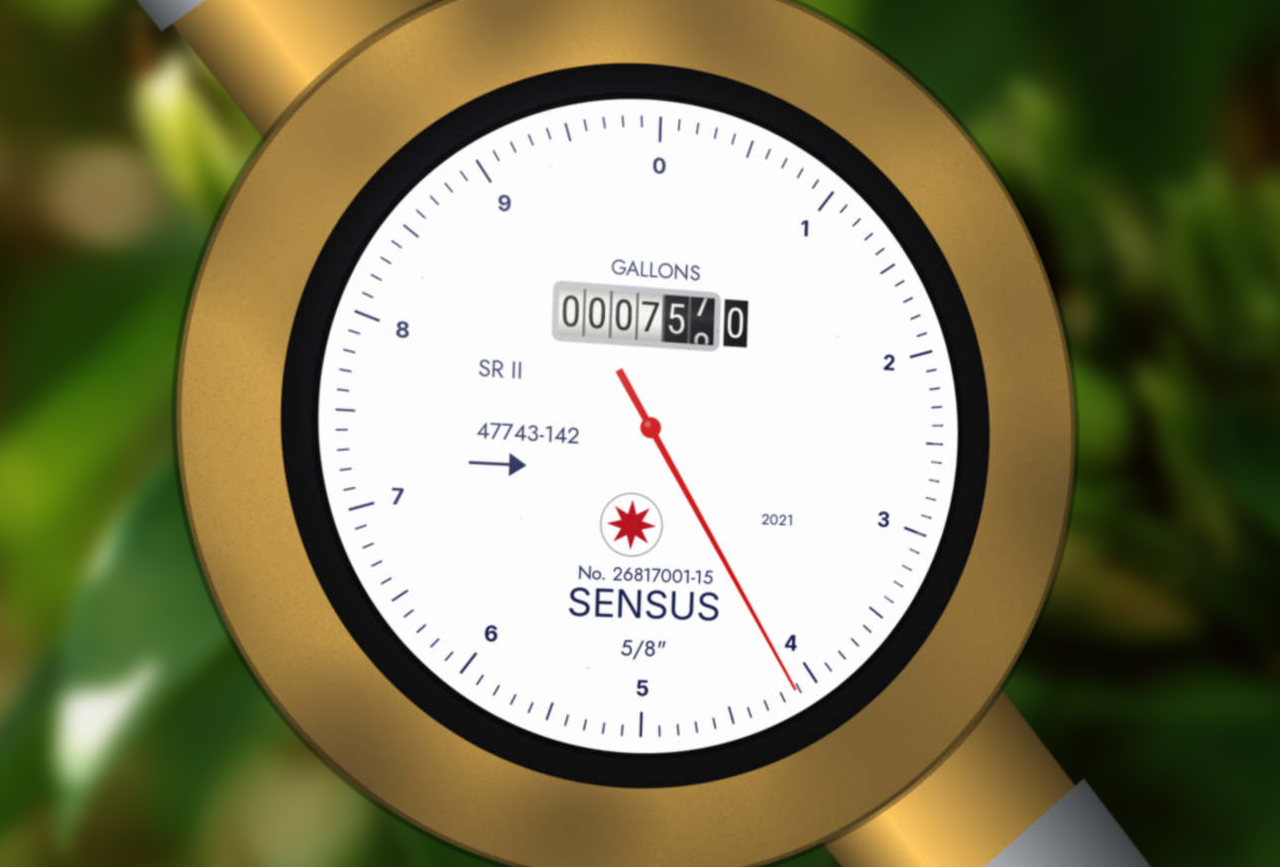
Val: 7574.1 gal
